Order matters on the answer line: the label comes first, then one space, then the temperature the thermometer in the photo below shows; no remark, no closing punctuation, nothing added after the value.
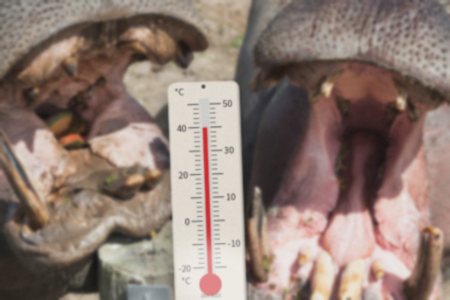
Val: 40 °C
